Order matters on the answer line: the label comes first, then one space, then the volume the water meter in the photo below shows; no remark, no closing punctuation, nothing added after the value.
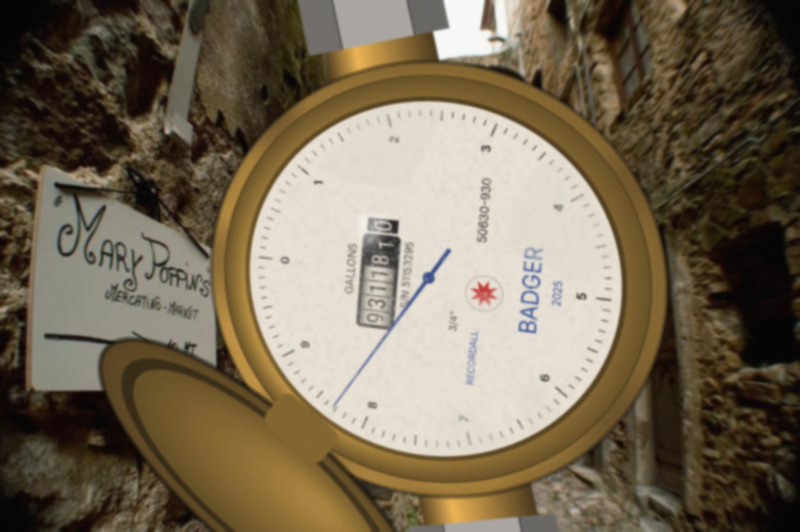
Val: 9311808.3 gal
